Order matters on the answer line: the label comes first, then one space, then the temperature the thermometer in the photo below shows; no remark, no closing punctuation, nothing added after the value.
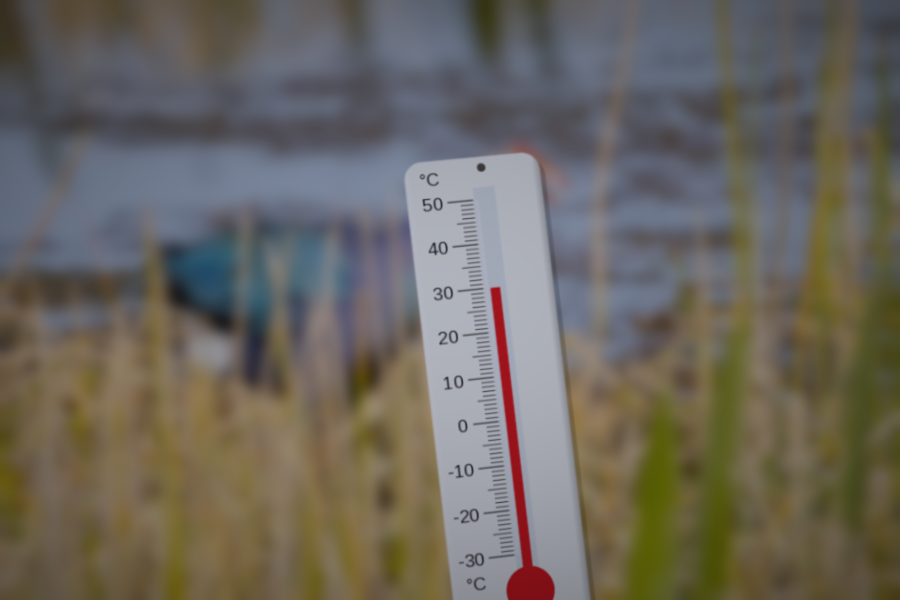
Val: 30 °C
